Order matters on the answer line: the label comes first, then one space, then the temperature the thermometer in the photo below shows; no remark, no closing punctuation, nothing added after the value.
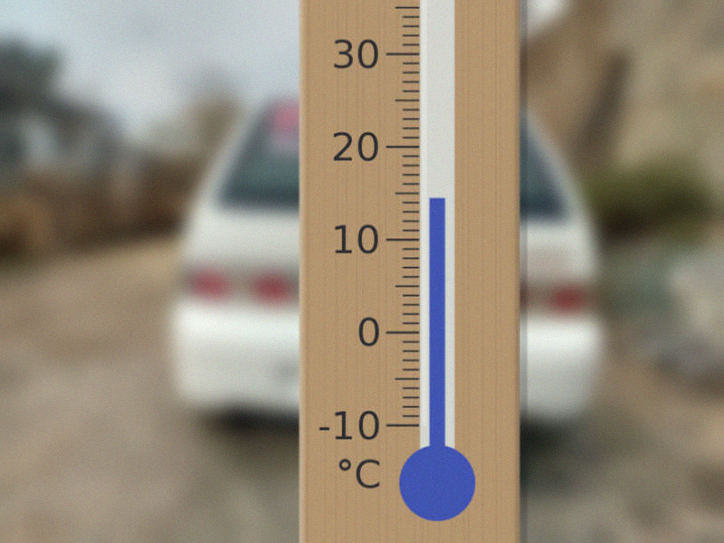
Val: 14.5 °C
